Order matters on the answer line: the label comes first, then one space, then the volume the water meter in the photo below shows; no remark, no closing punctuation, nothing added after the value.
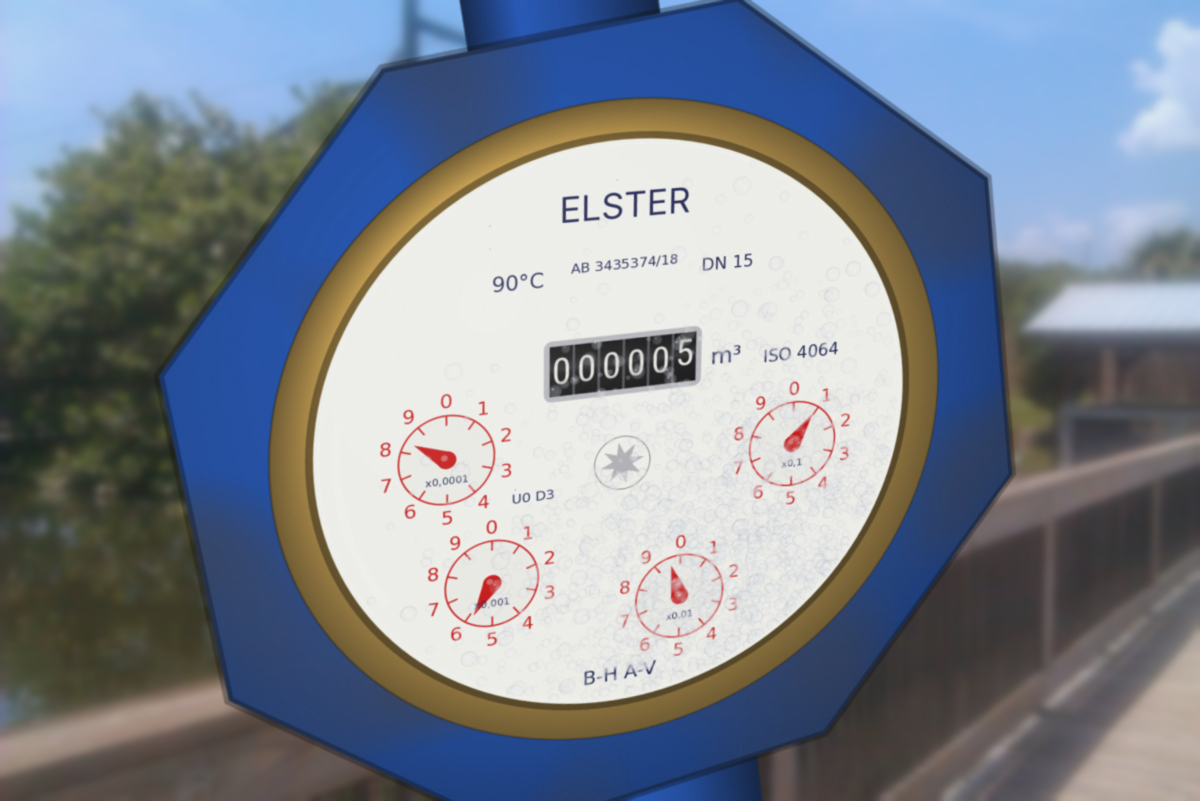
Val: 5.0958 m³
